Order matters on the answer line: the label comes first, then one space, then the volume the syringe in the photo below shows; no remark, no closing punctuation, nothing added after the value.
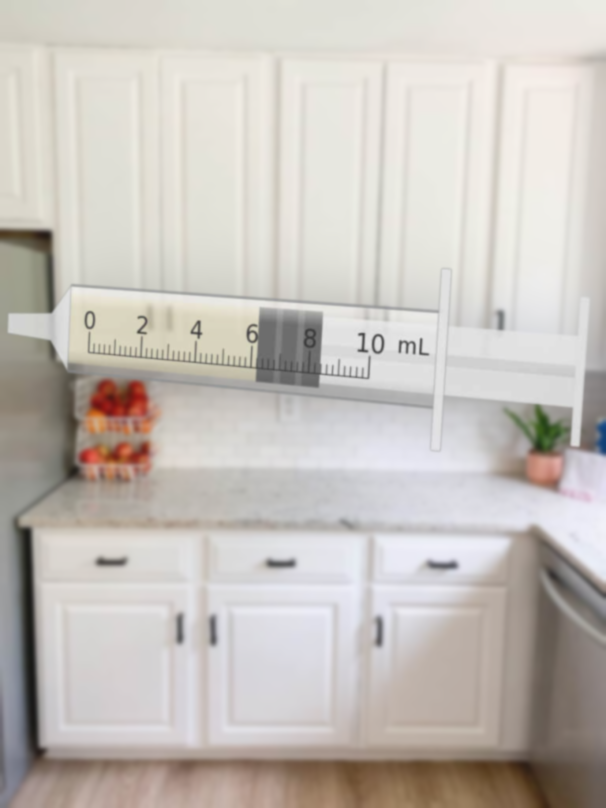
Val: 6.2 mL
